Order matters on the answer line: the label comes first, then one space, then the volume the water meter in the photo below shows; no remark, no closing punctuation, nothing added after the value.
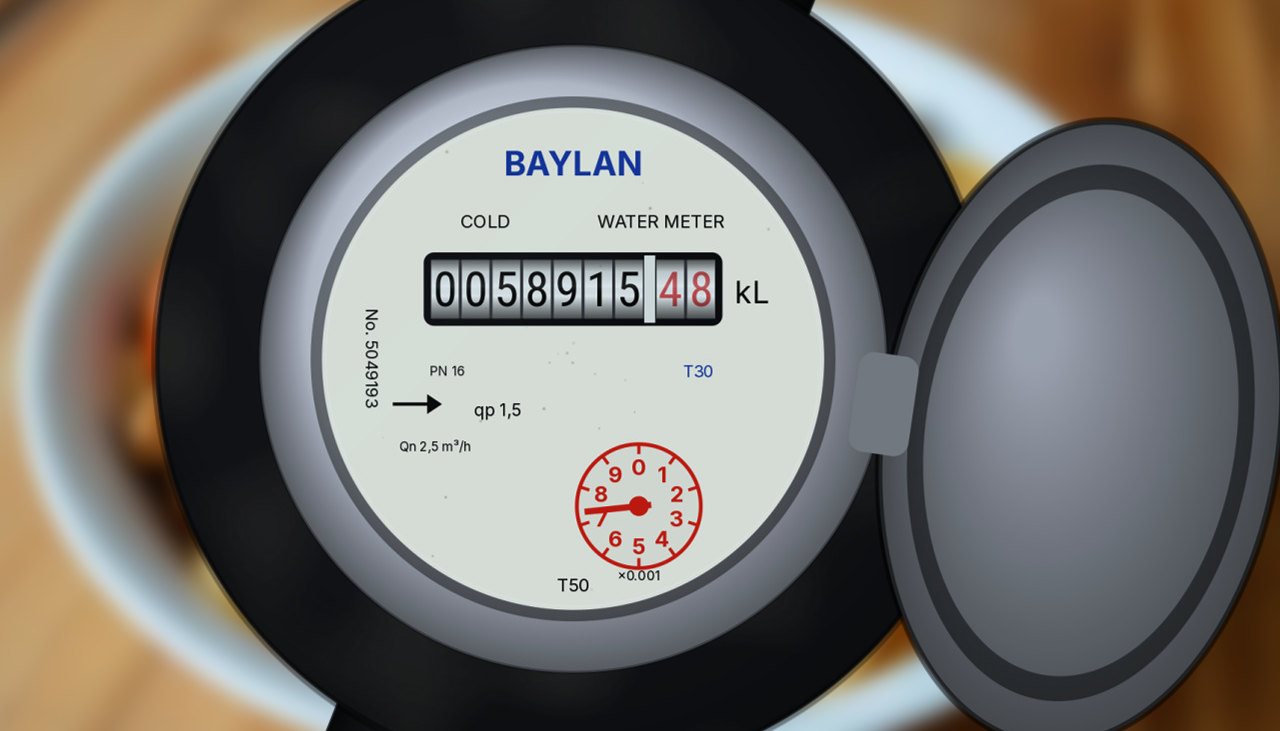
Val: 58915.487 kL
